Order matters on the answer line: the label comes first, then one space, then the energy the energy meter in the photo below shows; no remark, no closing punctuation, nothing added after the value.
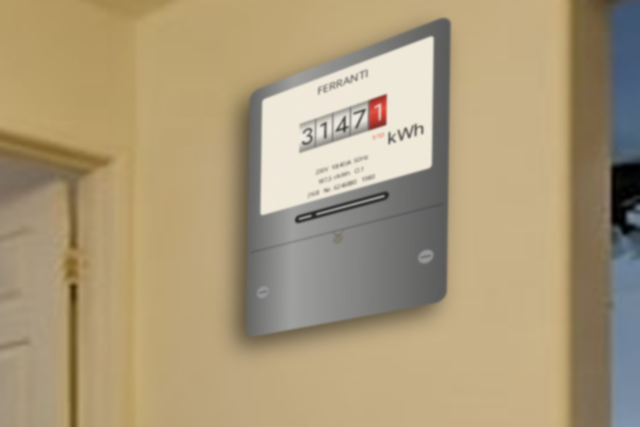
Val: 3147.1 kWh
